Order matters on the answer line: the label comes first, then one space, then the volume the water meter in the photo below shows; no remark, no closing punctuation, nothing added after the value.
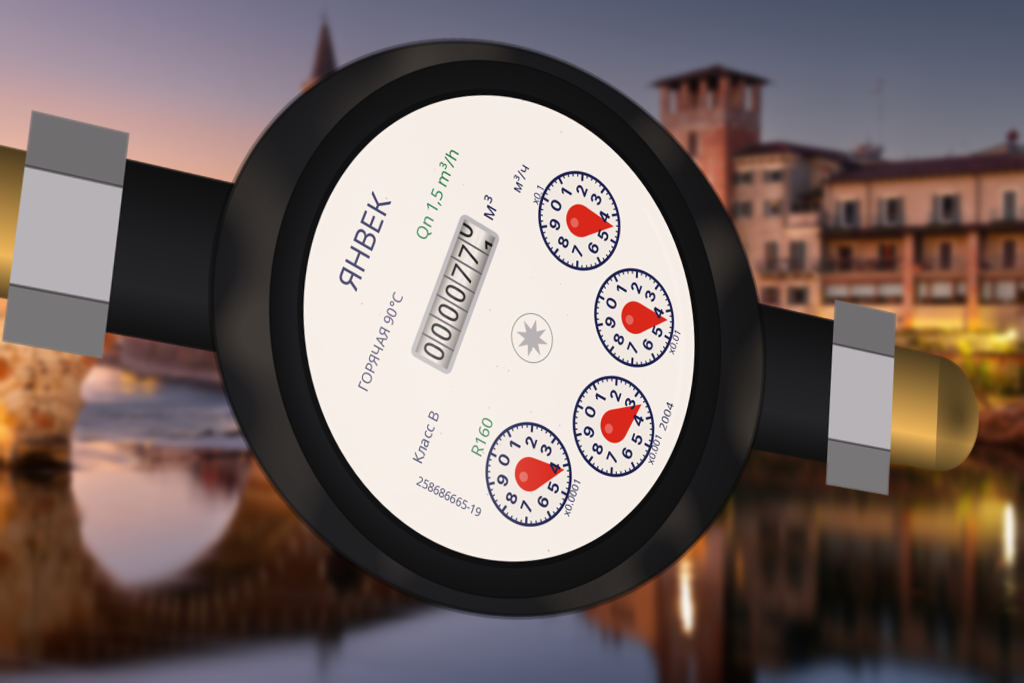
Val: 770.4434 m³
